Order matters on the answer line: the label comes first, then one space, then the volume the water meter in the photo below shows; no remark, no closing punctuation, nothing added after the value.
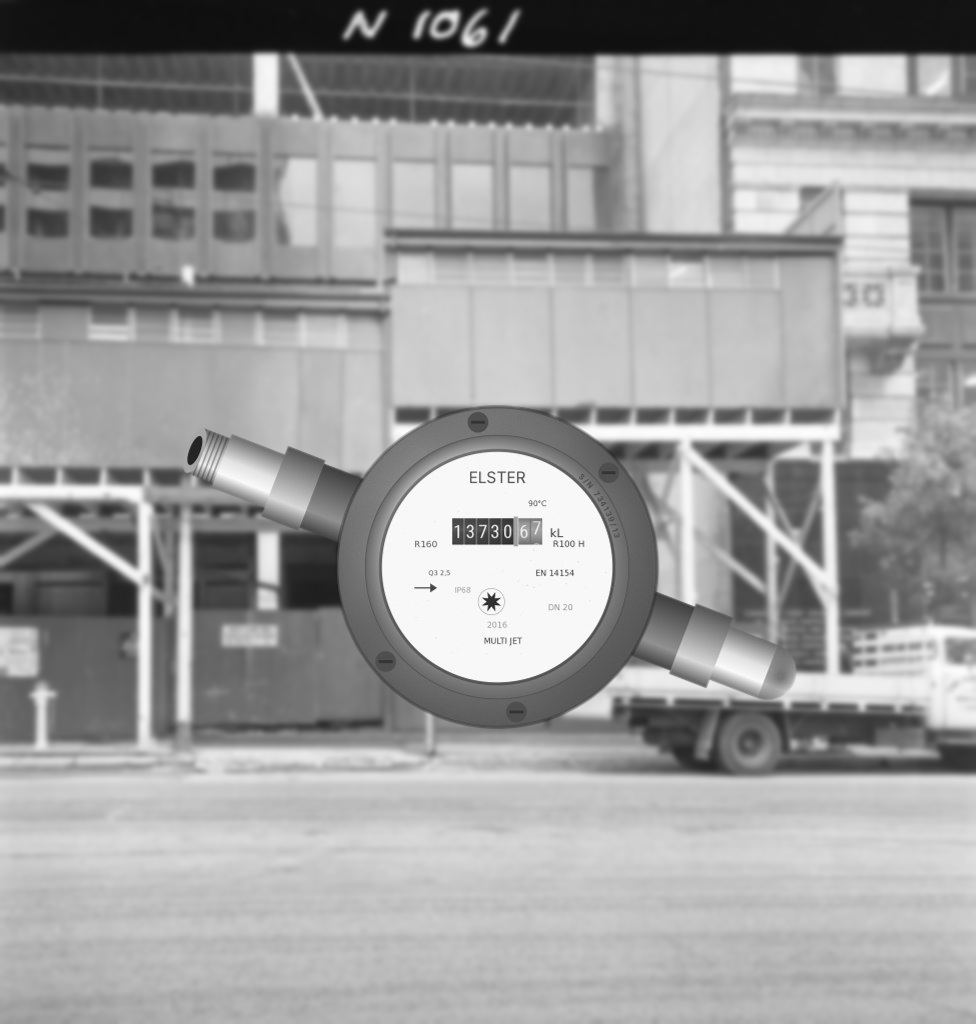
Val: 13730.67 kL
